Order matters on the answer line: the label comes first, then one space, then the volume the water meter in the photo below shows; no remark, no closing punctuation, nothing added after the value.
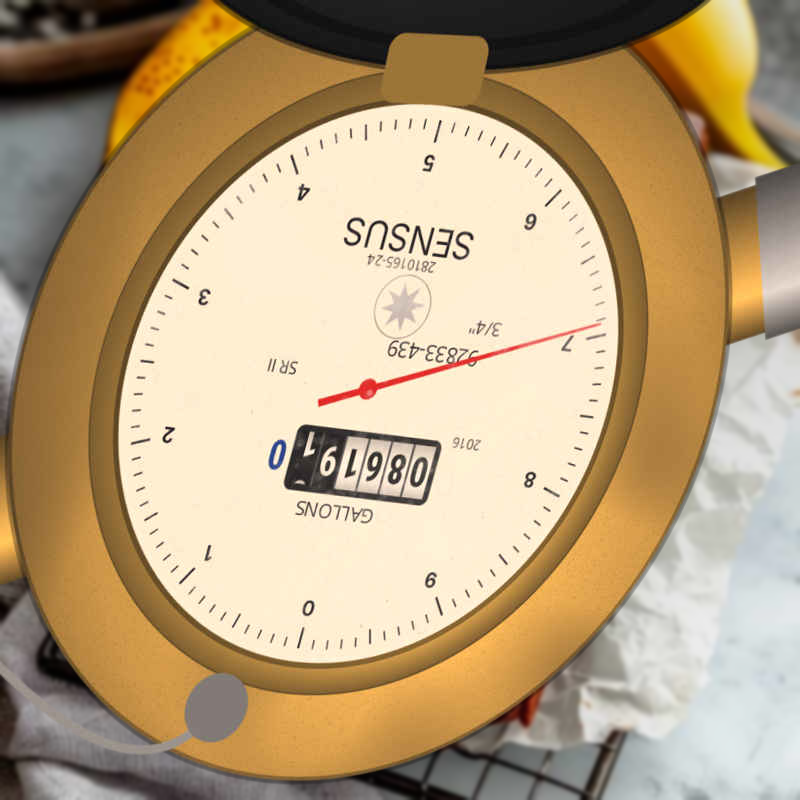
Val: 861906.9 gal
